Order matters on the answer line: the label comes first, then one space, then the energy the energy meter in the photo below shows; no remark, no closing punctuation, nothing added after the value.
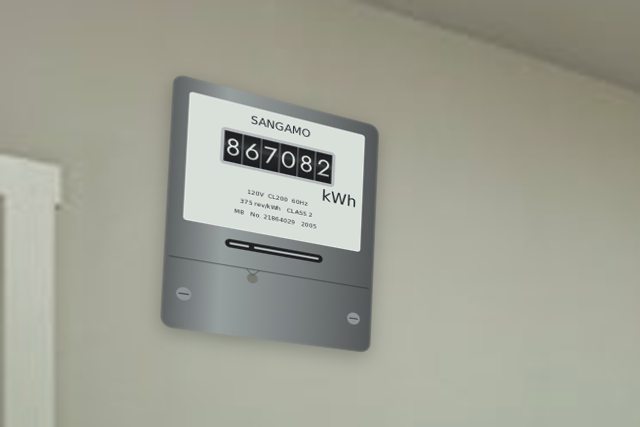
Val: 867082 kWh
